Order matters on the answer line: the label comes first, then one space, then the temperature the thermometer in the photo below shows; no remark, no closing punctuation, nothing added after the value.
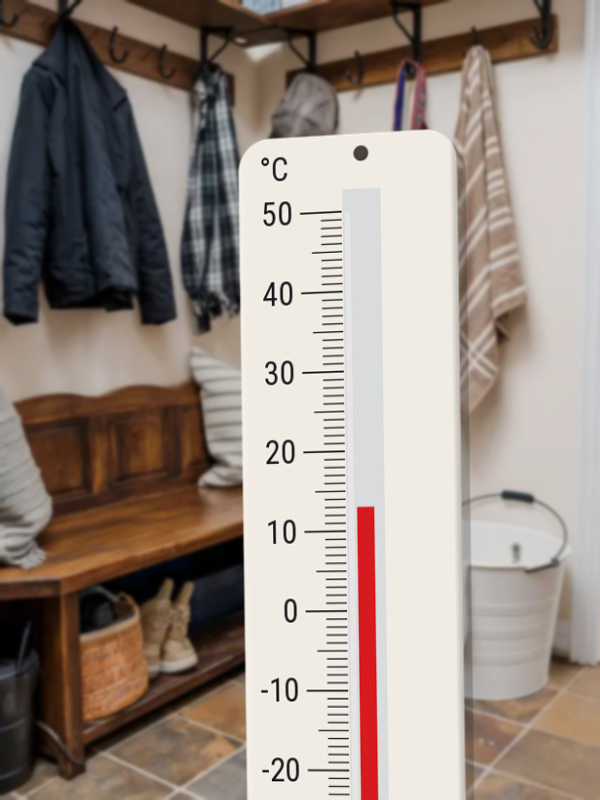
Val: 13 °C
